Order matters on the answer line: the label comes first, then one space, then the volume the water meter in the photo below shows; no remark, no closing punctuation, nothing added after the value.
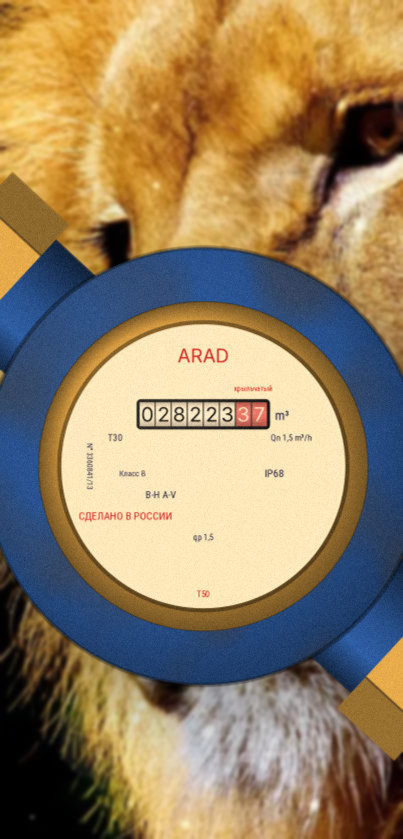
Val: 28223.37 m³
